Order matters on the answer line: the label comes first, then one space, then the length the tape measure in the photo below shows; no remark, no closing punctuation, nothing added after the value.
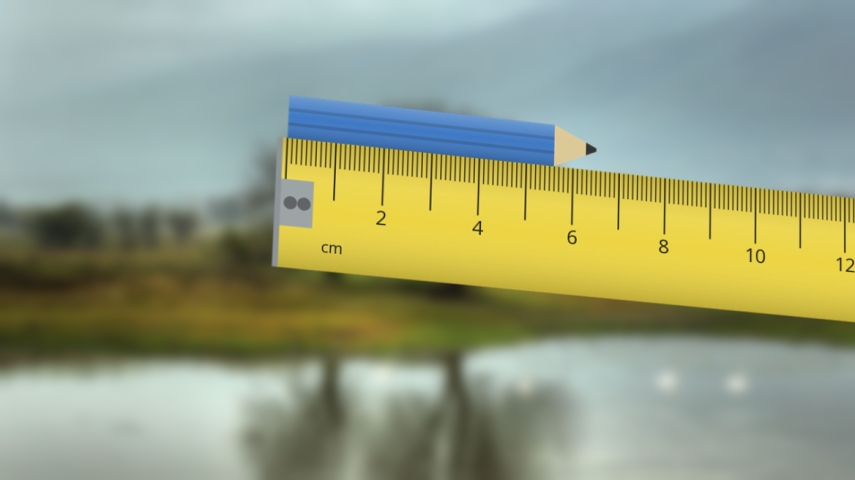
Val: 6.5 cm
